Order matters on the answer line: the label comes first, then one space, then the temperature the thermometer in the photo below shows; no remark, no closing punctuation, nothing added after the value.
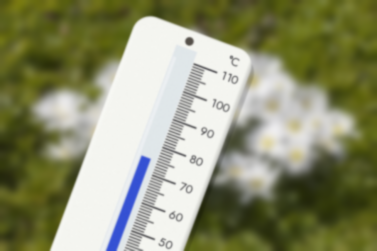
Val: 75 °C
